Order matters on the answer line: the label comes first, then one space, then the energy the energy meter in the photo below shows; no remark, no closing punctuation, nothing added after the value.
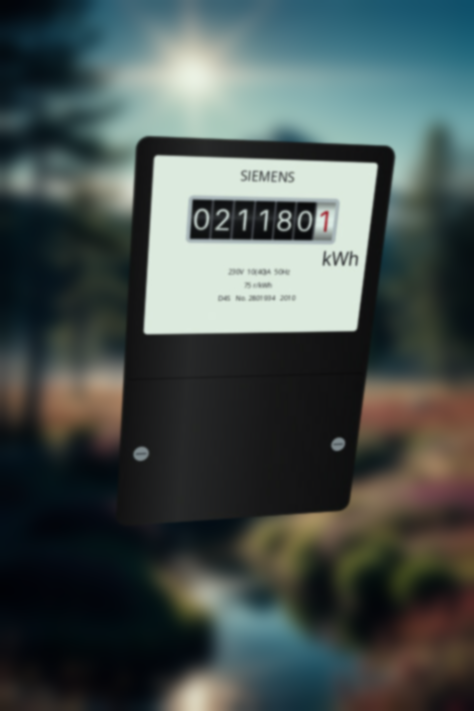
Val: 21180.1 kWh
